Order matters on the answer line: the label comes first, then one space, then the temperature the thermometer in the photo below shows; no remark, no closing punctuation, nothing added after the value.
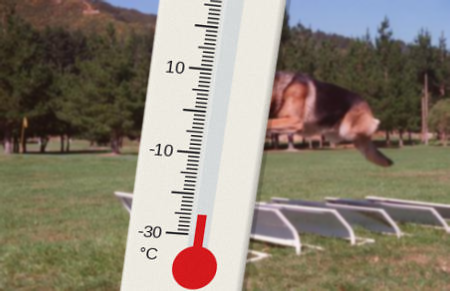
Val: -25 °C
